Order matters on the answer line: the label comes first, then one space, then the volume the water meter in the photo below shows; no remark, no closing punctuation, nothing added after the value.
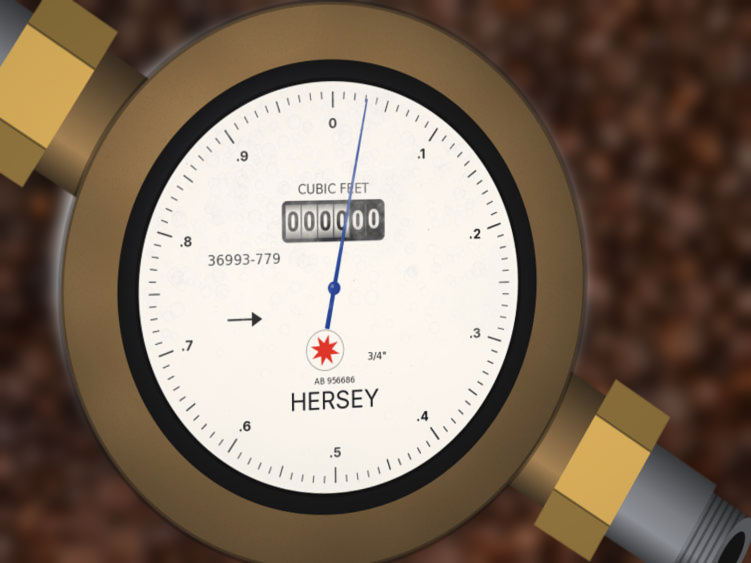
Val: 0.03 ft³
